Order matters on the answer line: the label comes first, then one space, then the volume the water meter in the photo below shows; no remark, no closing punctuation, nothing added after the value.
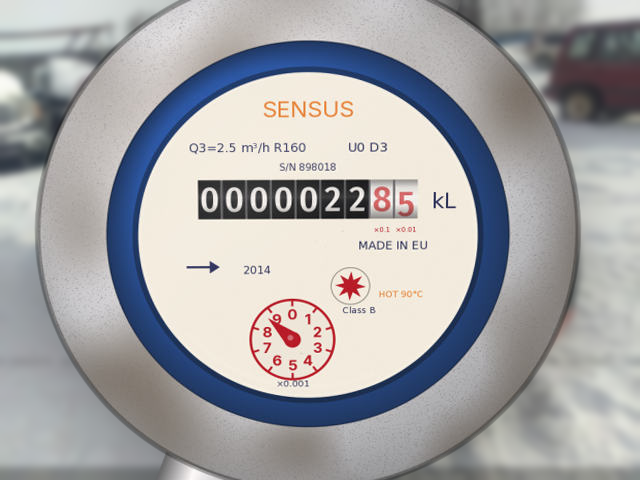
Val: 22.848 kL
